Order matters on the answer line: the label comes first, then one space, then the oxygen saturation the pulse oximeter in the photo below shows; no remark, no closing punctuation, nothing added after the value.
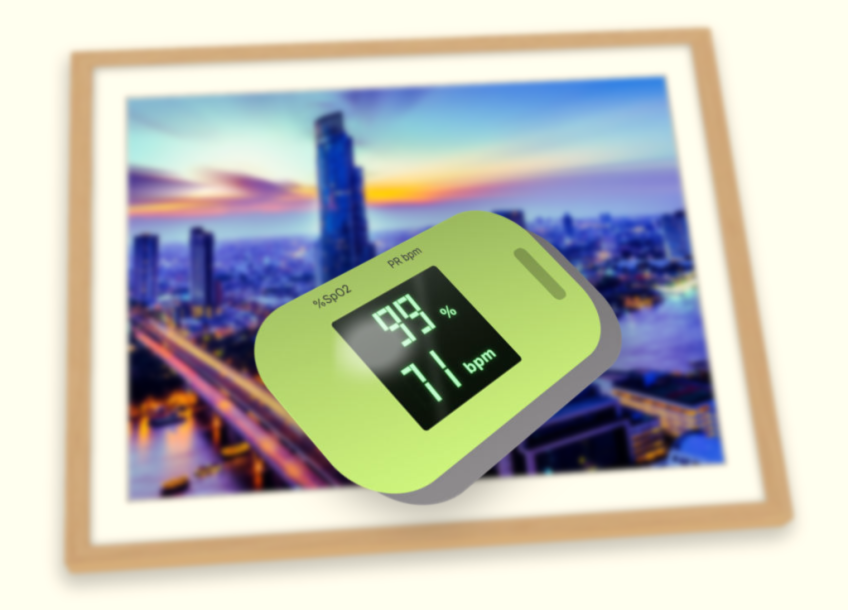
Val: 99 %
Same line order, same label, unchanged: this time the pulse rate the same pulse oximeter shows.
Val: 71 bpm
